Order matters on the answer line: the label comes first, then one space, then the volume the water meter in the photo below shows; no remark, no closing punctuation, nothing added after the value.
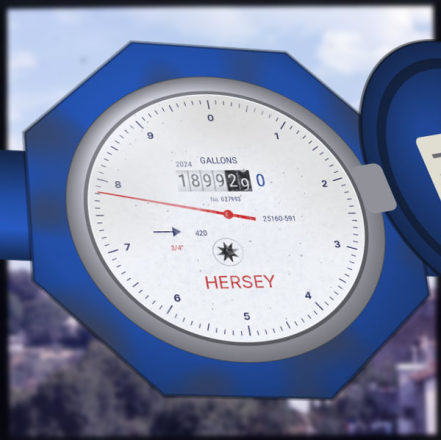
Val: 1899287.8 gal
